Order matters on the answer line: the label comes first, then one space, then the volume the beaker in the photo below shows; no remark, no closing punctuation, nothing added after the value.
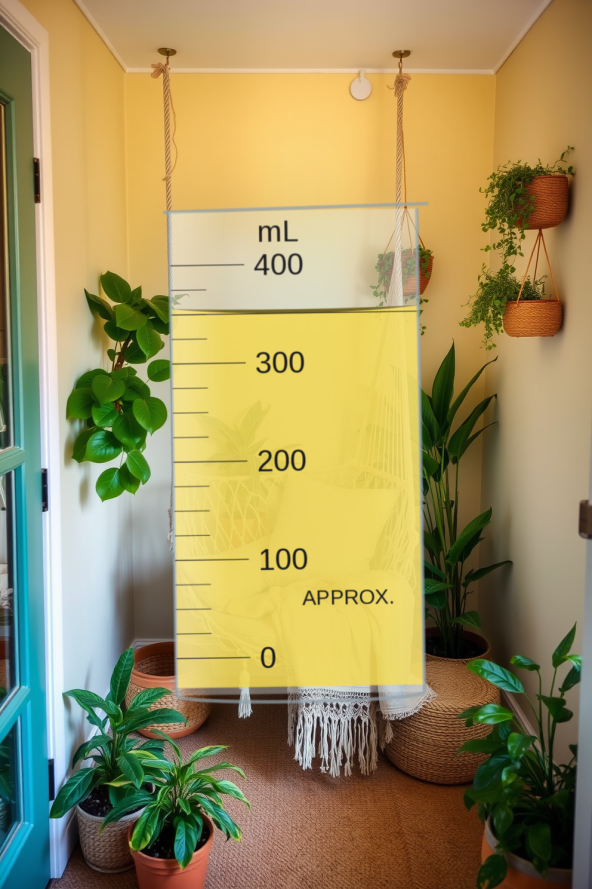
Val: 350 mL
